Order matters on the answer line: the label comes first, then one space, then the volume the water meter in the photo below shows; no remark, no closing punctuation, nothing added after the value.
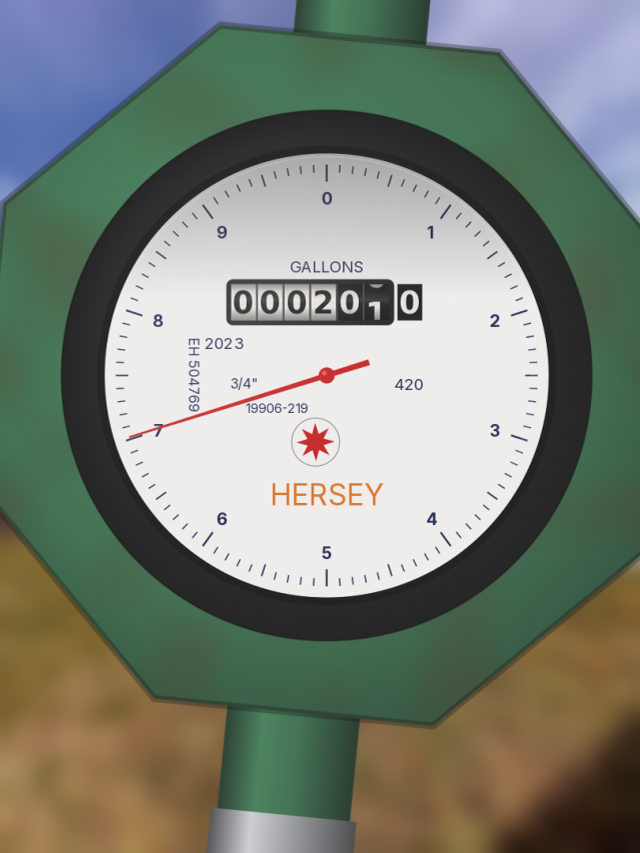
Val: 2007.0 gal
